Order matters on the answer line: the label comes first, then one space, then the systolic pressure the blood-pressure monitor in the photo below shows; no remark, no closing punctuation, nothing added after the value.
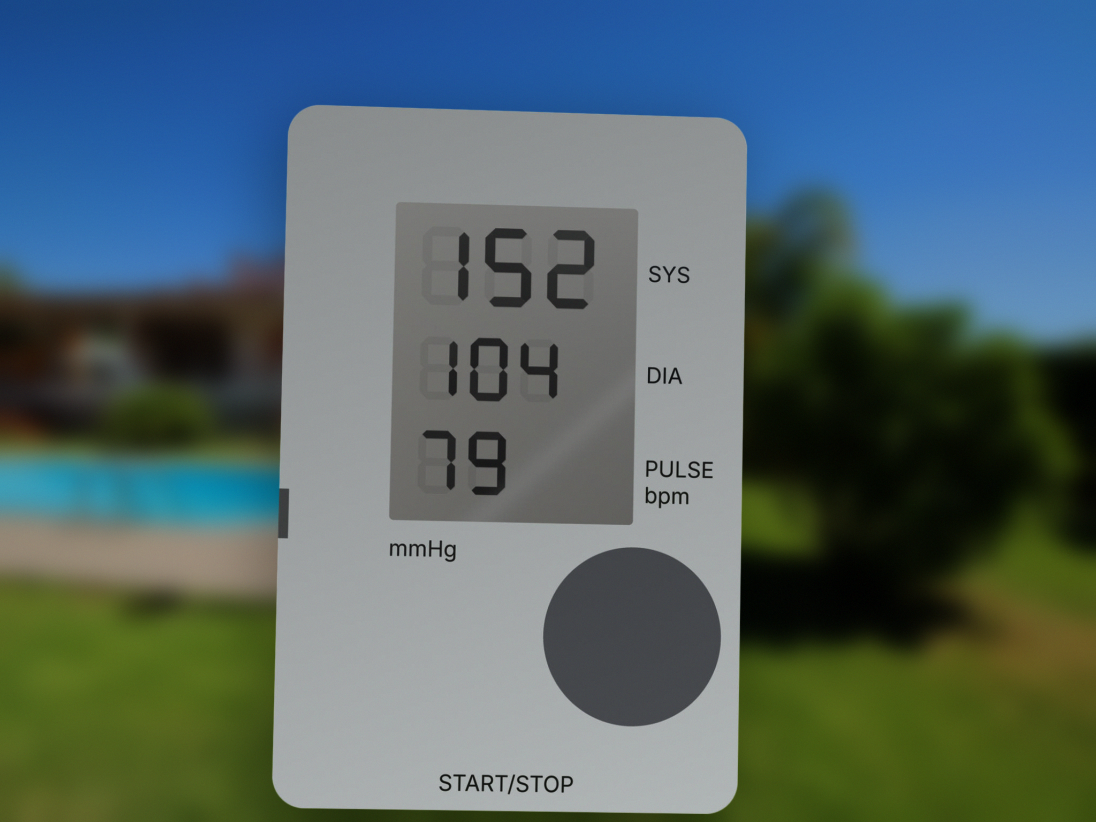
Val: 152 mmHg
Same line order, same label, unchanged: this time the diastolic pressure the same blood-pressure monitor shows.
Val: 104 mmHg
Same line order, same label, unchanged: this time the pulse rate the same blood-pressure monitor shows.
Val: 79 bpm
